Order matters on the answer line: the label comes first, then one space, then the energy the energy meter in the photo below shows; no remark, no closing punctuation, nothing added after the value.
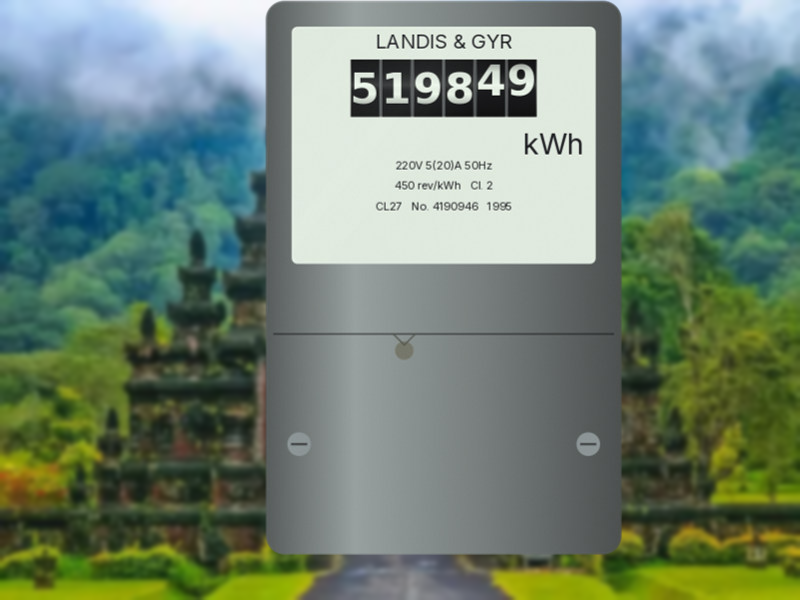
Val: 519849 kWh
